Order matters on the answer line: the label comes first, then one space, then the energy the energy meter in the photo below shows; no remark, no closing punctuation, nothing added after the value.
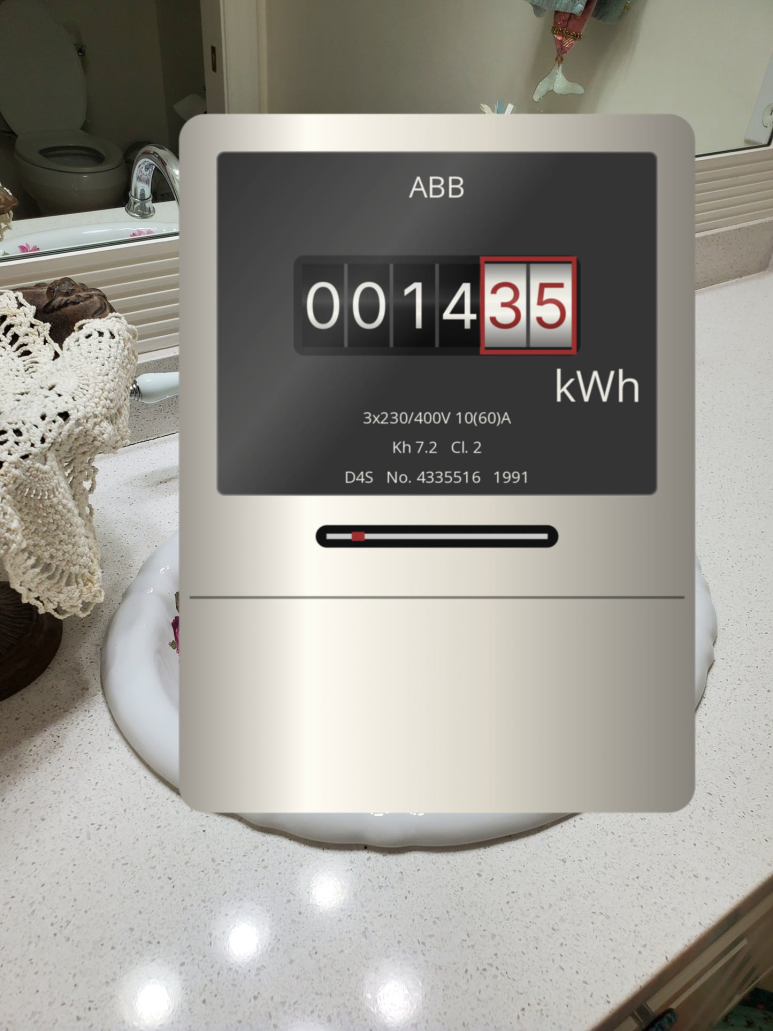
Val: 14.35 kWh
